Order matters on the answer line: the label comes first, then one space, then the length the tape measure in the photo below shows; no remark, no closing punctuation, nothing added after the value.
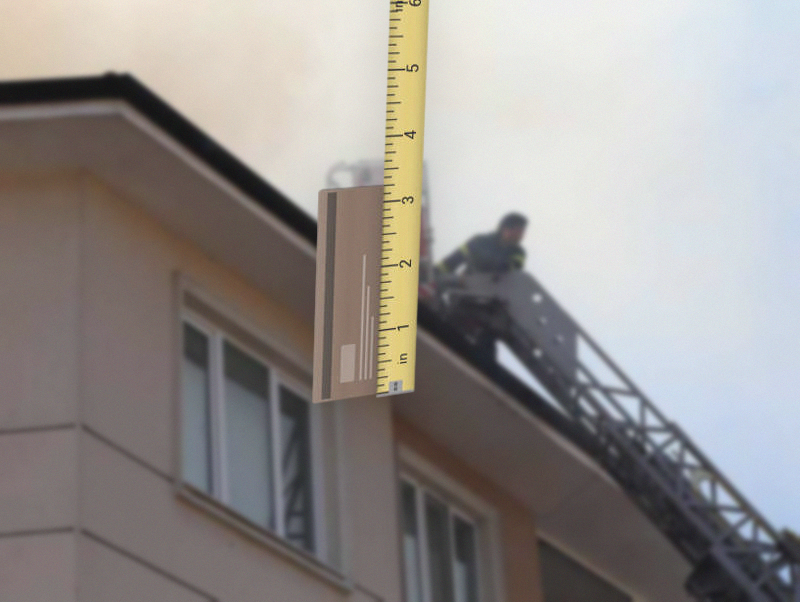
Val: 3.25 in
